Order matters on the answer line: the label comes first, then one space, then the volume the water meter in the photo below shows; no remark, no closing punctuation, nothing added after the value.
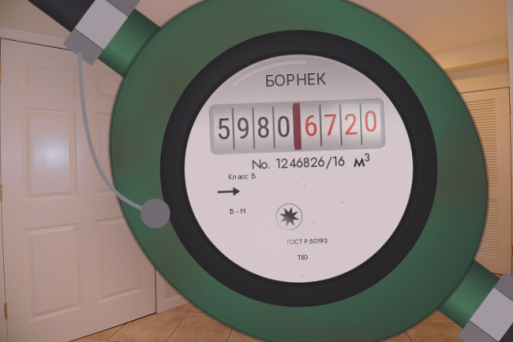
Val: 5980.6720 m³
